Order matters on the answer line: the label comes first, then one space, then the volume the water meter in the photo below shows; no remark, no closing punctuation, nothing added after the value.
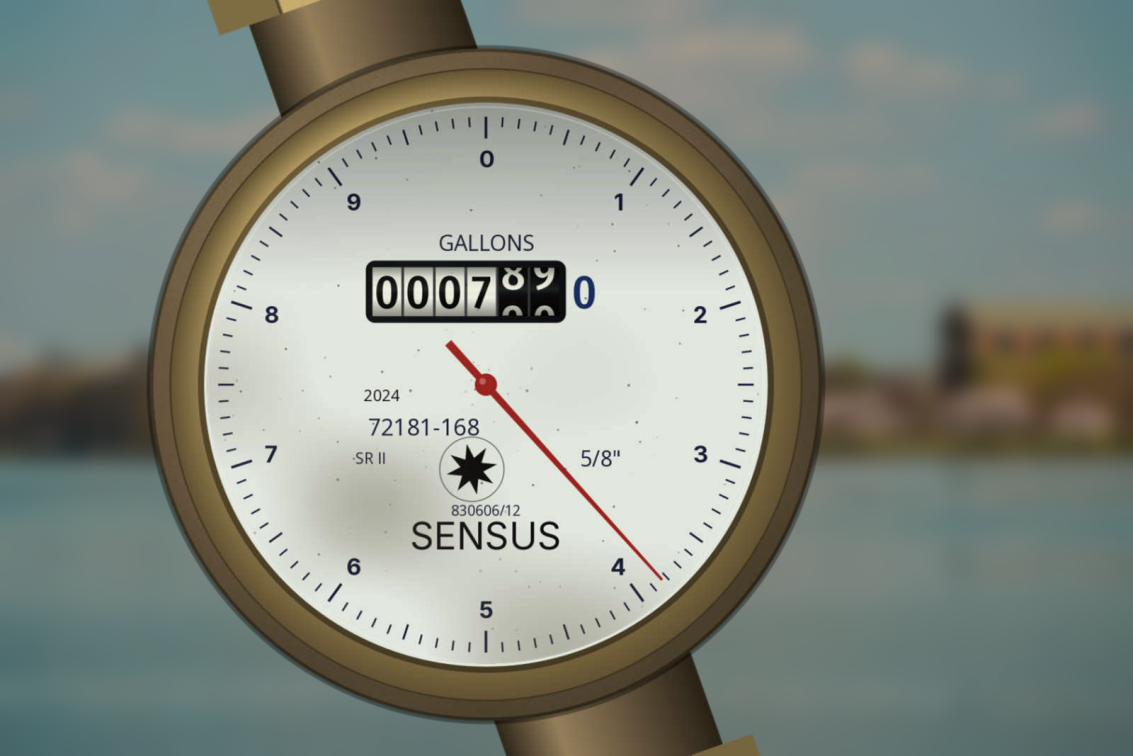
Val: 7893.8 gal
